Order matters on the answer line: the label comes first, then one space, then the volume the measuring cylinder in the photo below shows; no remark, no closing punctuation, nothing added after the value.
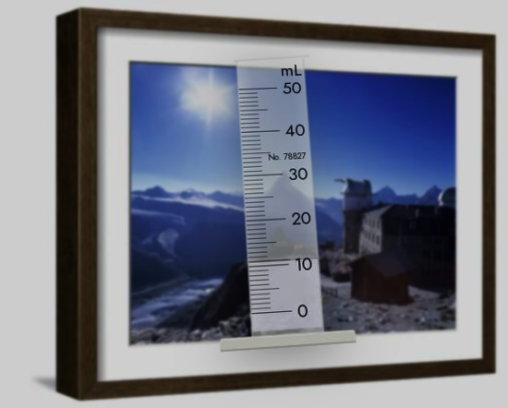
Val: 11 mL
